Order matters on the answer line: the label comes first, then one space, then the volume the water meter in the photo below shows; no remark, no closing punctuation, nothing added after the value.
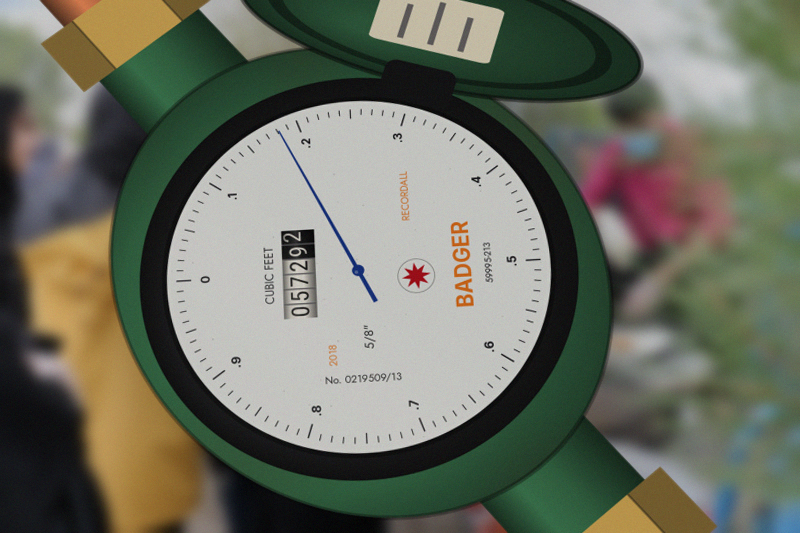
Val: 57292.18 ft³
